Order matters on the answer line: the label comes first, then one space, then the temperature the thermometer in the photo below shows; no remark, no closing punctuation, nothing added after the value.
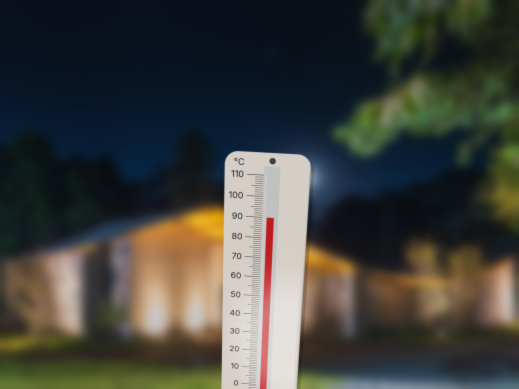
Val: 90 °C
